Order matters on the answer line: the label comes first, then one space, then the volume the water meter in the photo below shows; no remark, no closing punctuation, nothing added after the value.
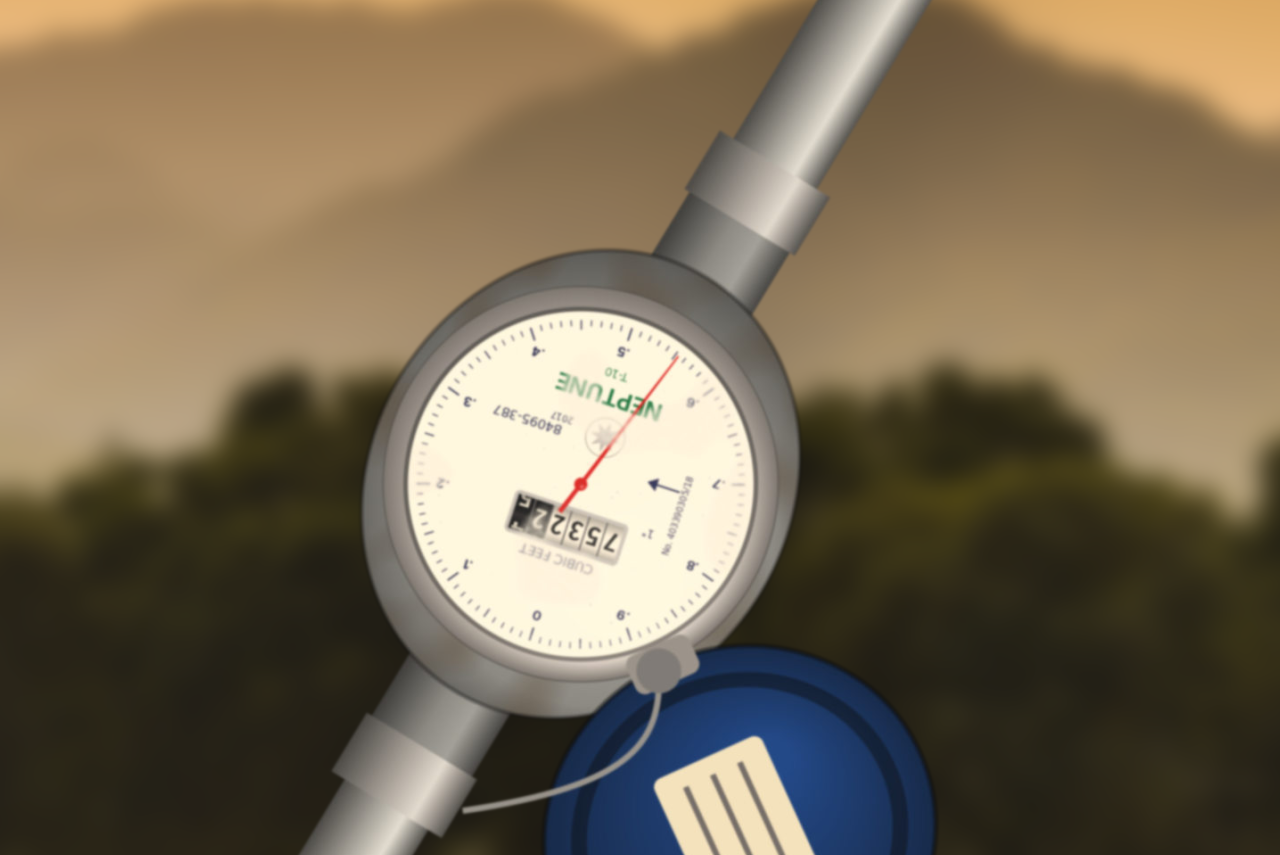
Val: 753224.55 ft³
